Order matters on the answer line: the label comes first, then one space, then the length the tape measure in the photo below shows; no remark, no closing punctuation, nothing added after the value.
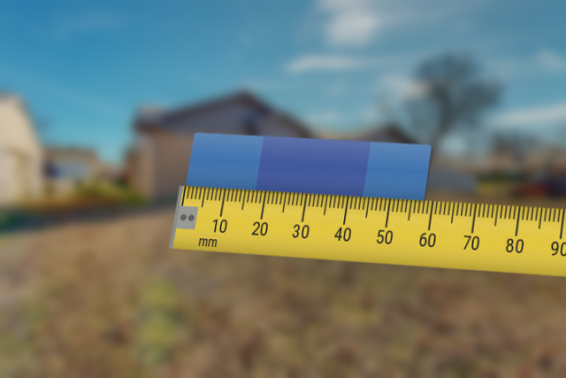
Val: 58 mm
